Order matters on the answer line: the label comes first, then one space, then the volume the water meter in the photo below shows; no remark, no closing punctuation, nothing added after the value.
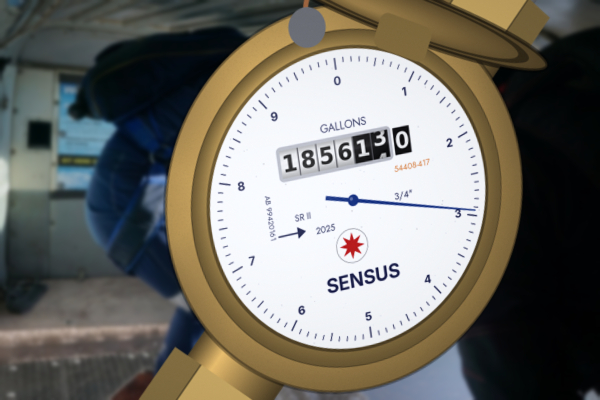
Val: 1856132.9 gal
